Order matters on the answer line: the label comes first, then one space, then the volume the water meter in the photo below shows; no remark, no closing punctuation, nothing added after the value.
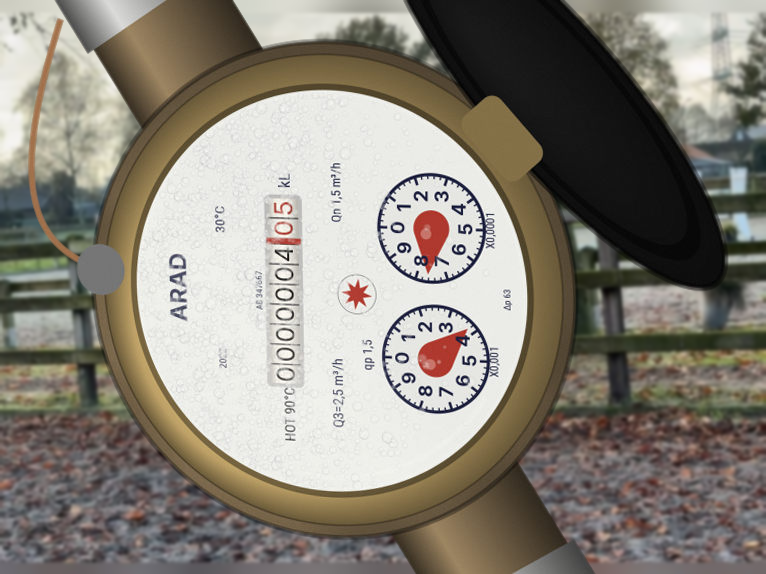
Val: 4.0537 kL
